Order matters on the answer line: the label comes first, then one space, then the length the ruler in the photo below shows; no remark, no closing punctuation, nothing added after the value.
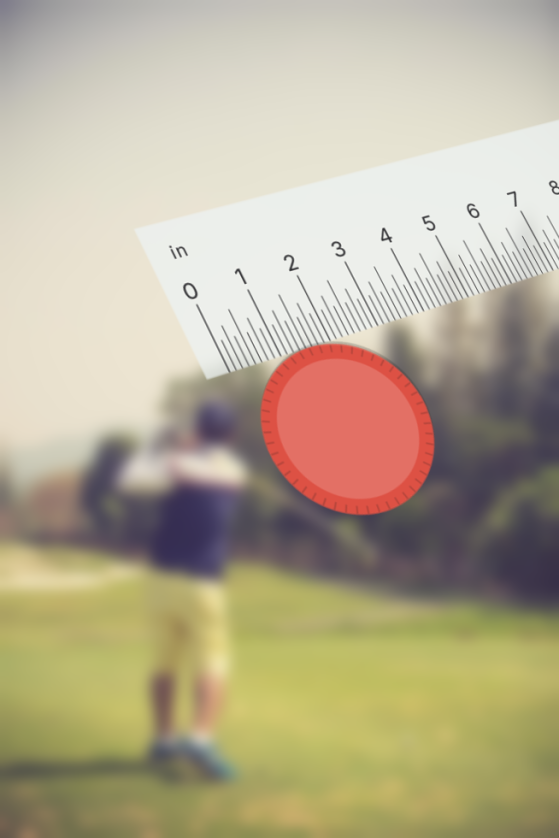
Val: 3.125 in
